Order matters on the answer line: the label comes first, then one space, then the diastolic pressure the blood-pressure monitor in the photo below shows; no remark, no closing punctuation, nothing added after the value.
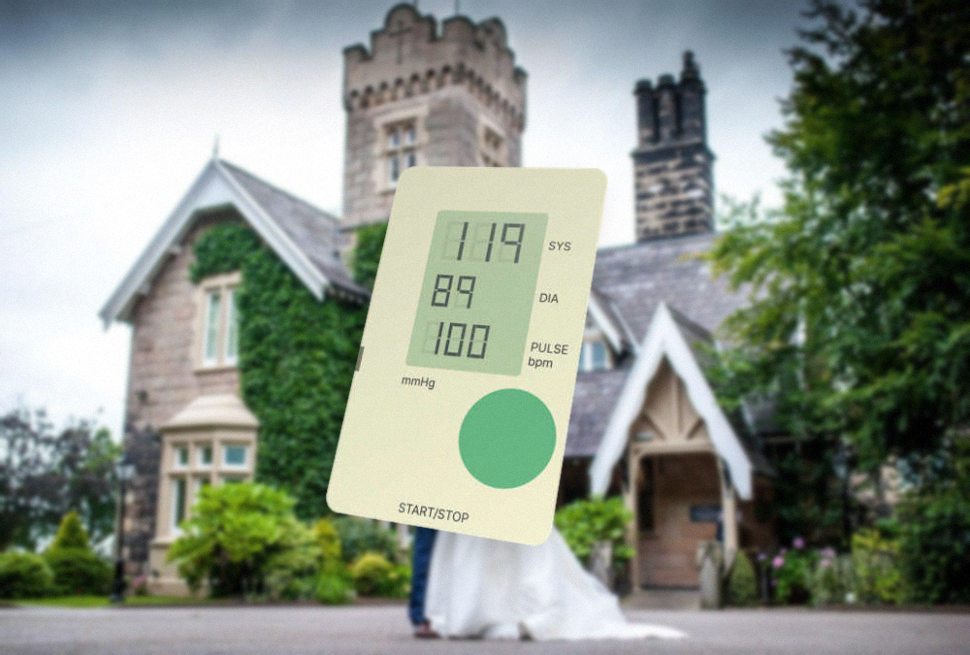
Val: 89 mmHg
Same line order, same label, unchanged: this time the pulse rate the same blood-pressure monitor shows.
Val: 100 bpm
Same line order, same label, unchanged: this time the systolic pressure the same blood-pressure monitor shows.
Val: 119 mmHg
